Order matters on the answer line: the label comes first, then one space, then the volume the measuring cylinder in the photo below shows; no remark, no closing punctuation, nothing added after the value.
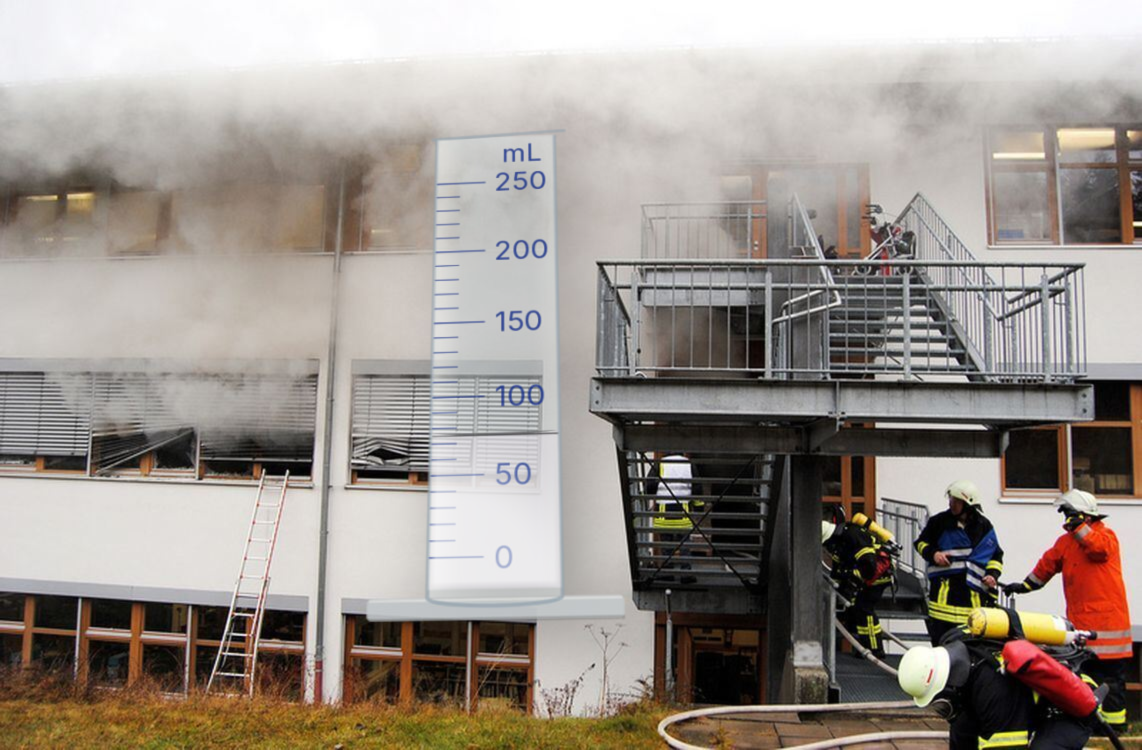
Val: 75 mL
